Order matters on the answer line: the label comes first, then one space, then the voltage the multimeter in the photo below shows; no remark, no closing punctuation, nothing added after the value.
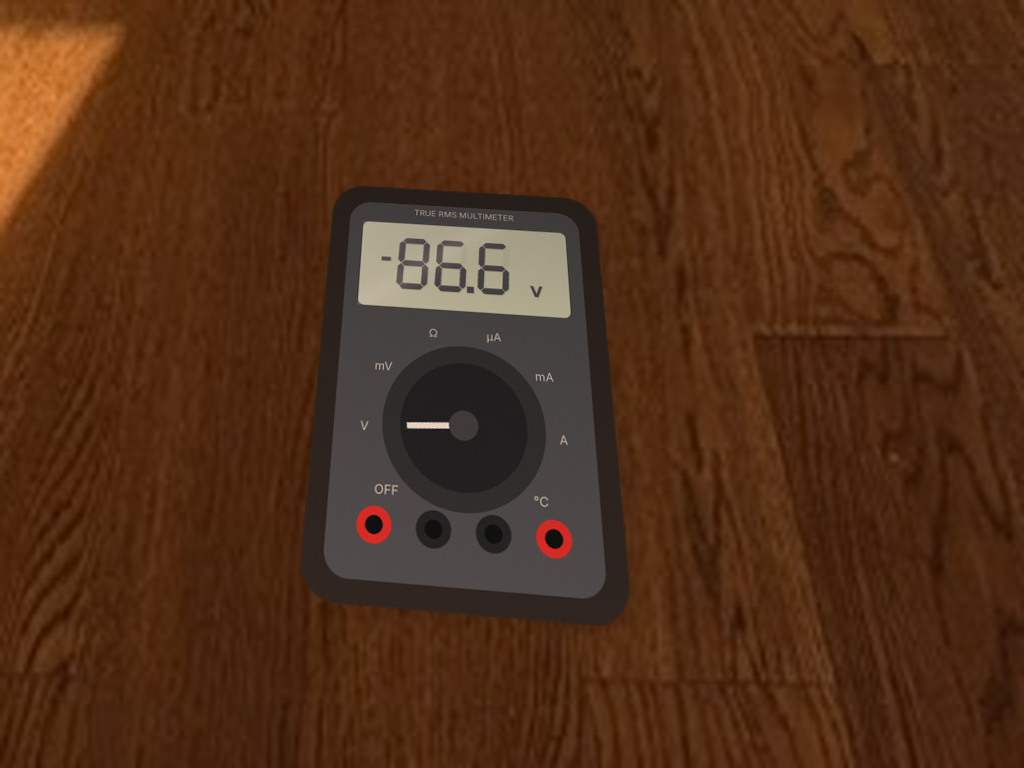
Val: -86.6 V
